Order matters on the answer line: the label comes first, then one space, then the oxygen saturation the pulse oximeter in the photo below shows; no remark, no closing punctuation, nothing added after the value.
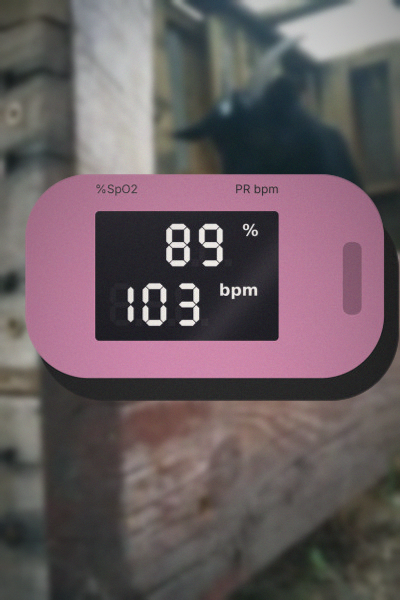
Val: 89 %
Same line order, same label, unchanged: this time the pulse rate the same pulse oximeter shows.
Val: 103 bpm
